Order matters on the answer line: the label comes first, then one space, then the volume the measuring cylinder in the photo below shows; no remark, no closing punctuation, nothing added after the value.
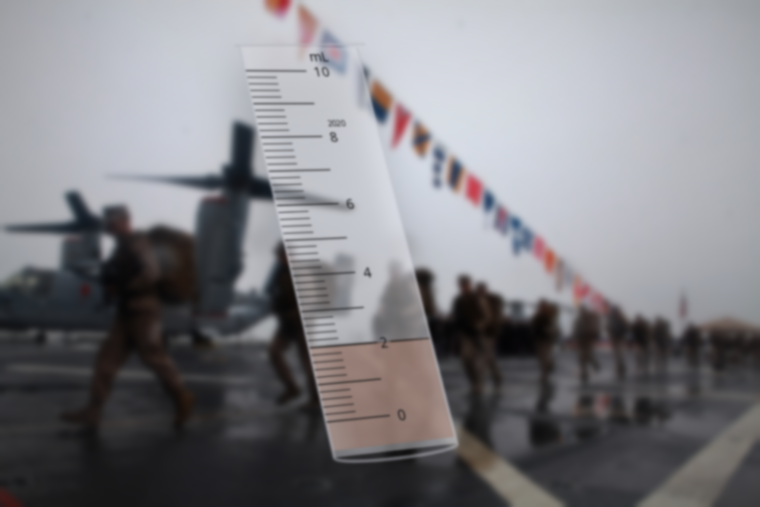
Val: 2 mL
